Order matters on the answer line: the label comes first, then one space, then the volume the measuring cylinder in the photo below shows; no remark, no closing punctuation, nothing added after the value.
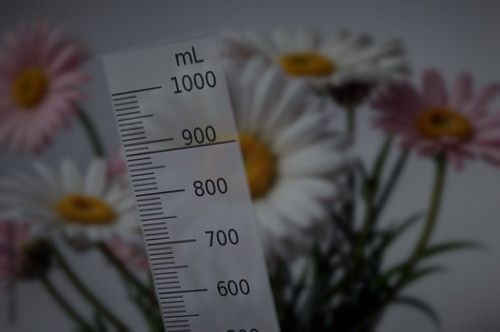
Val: 880 mL
